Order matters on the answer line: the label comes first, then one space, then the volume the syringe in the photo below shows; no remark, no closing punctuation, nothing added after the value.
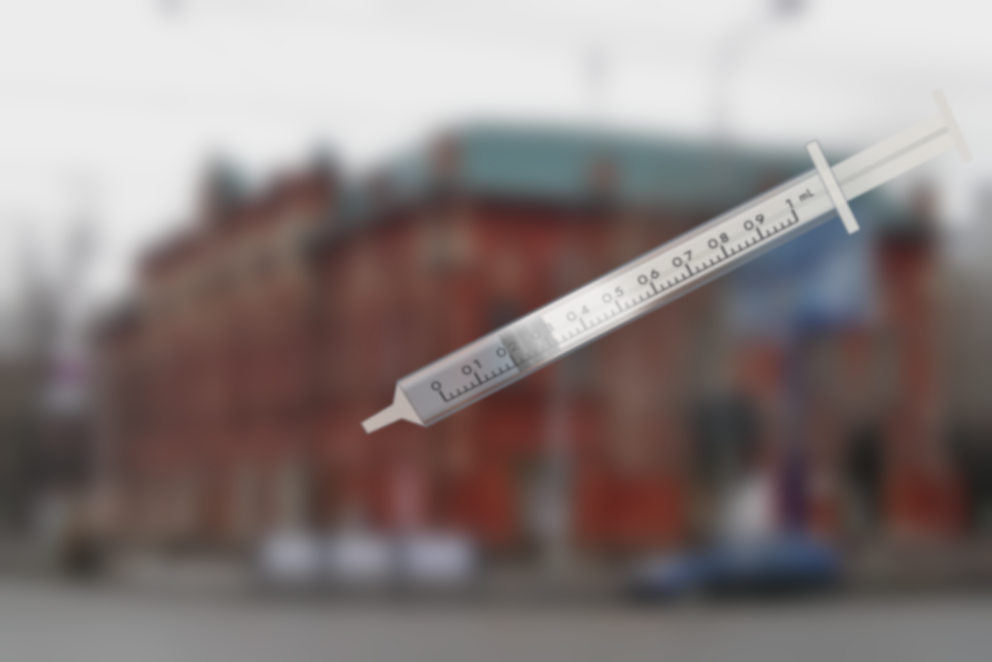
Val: 0.2 mL
